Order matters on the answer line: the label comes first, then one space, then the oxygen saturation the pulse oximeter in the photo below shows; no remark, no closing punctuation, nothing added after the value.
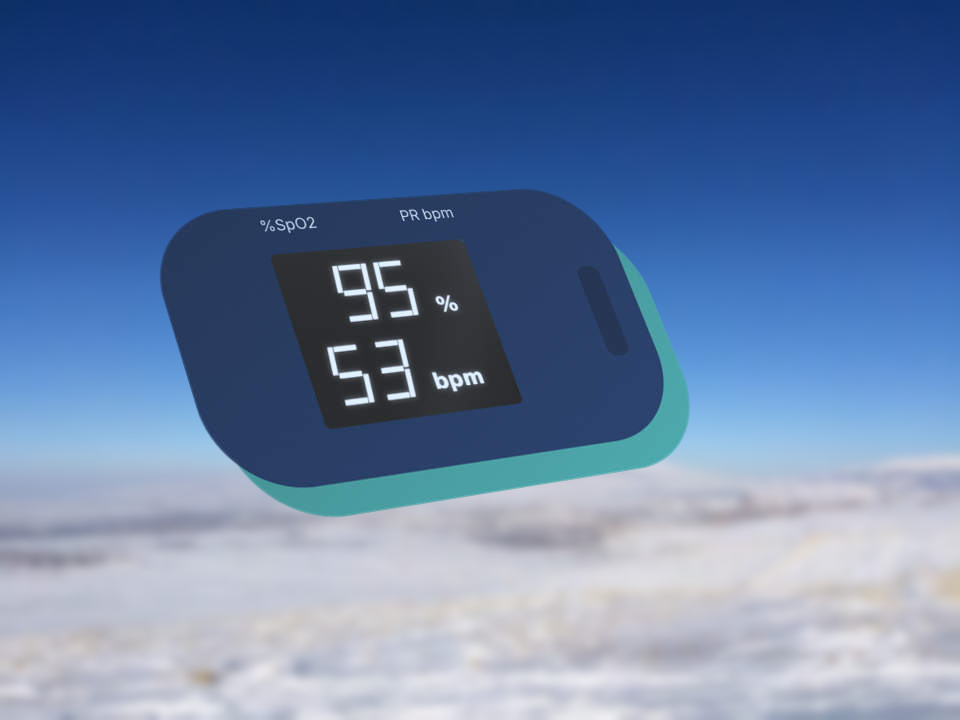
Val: 95 %
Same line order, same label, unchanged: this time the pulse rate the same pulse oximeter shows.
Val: 53 bpm
